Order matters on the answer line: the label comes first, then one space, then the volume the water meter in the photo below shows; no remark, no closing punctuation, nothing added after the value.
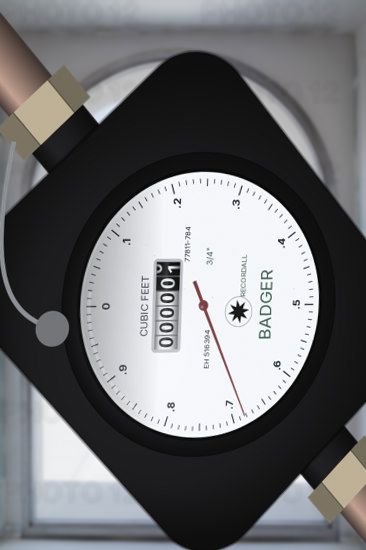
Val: 0.68 ft³
